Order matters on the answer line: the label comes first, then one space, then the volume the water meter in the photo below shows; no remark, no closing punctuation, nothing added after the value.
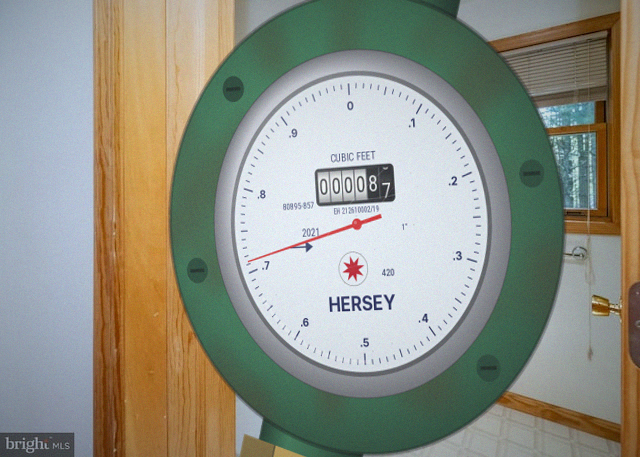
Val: 86.71 ft³
